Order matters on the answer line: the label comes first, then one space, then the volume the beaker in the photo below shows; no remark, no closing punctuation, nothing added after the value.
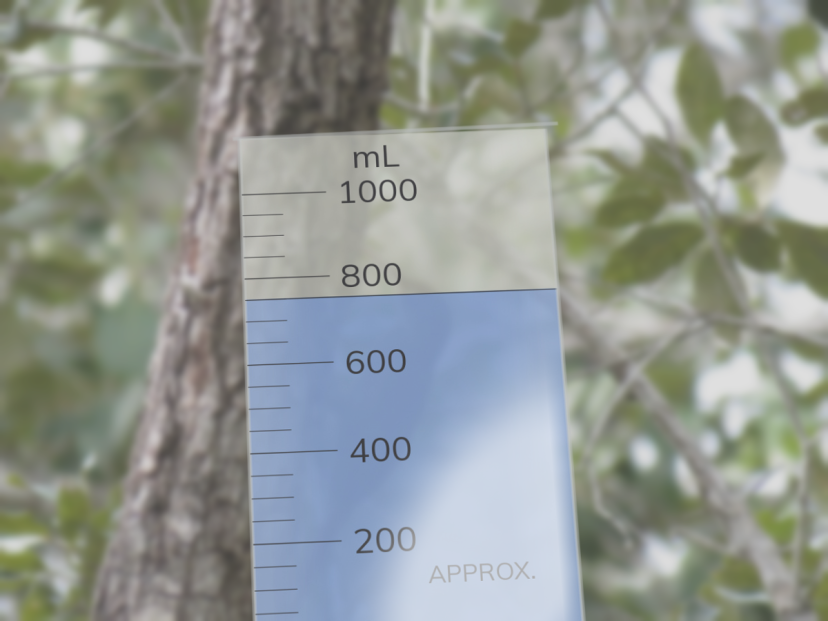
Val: 750 mL
